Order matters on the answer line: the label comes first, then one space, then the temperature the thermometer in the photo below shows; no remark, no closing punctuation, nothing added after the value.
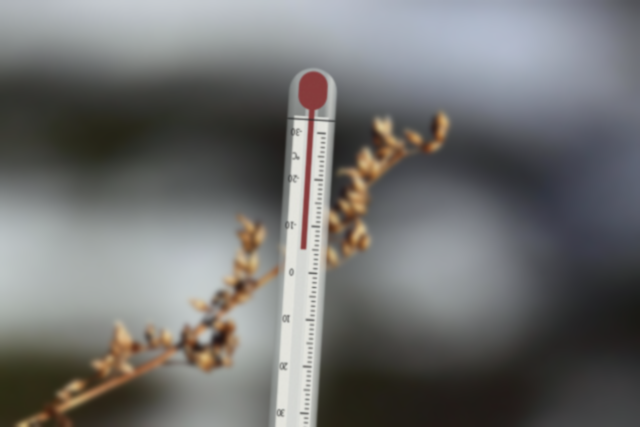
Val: -5 °C
